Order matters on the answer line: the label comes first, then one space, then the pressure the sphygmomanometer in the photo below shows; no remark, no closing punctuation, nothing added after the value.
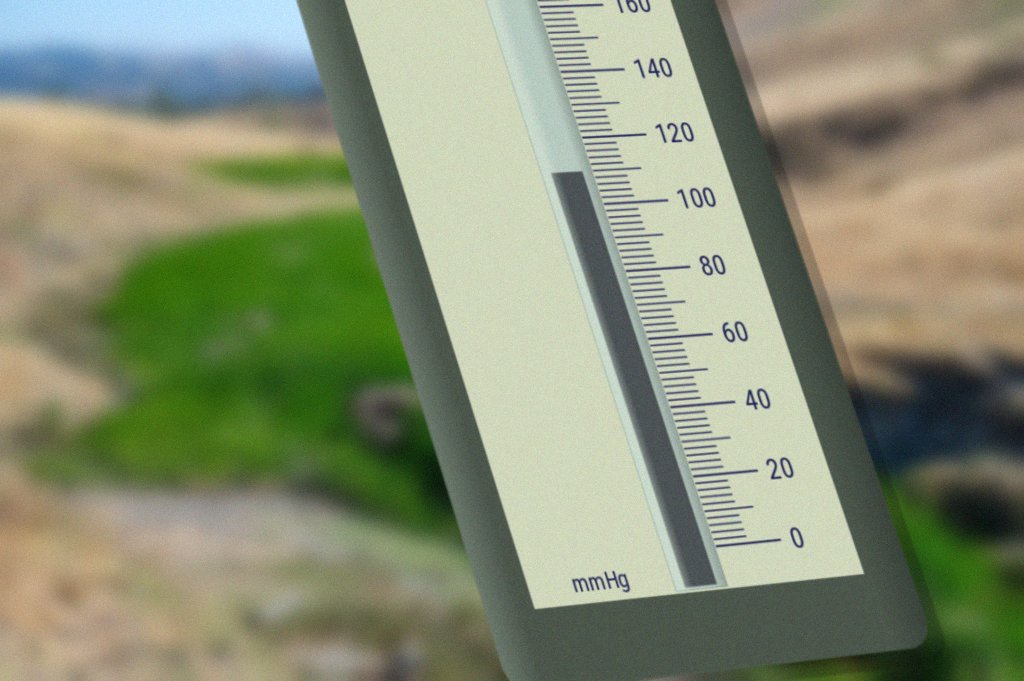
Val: 110 mmHg
